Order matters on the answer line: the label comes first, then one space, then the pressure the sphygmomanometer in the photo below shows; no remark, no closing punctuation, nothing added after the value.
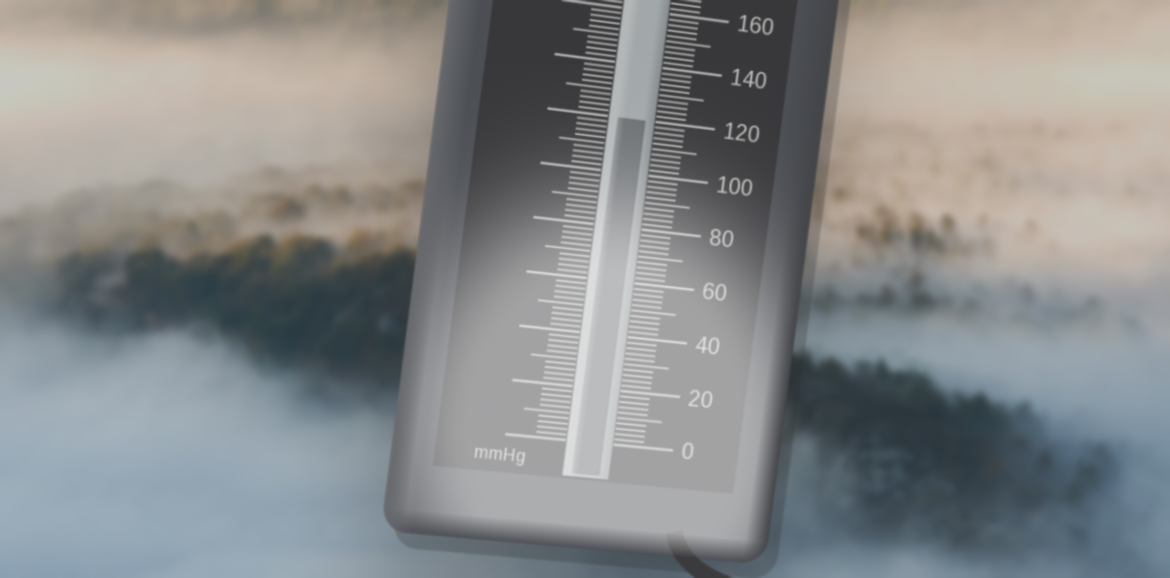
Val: 120 mmHg
